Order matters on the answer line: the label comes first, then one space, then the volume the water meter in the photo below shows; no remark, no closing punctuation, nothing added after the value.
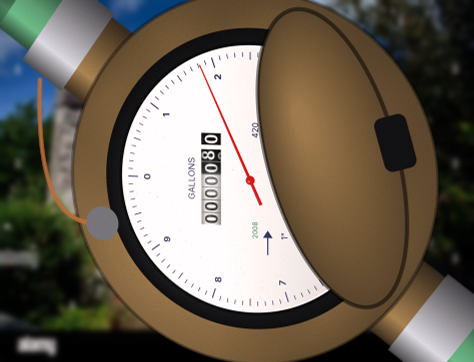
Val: 81.8 gal
